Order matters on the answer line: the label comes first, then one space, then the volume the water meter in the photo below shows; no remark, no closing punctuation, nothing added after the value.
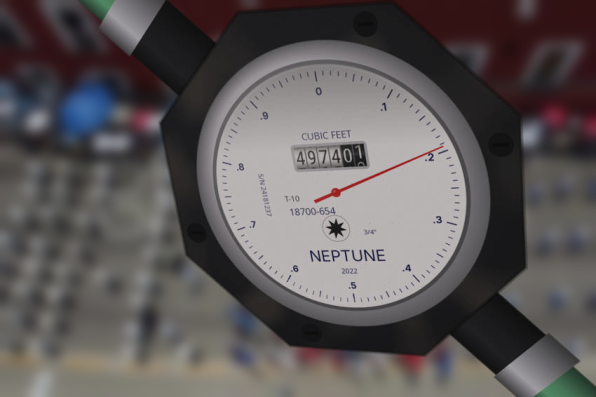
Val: 497401.19 ft³
